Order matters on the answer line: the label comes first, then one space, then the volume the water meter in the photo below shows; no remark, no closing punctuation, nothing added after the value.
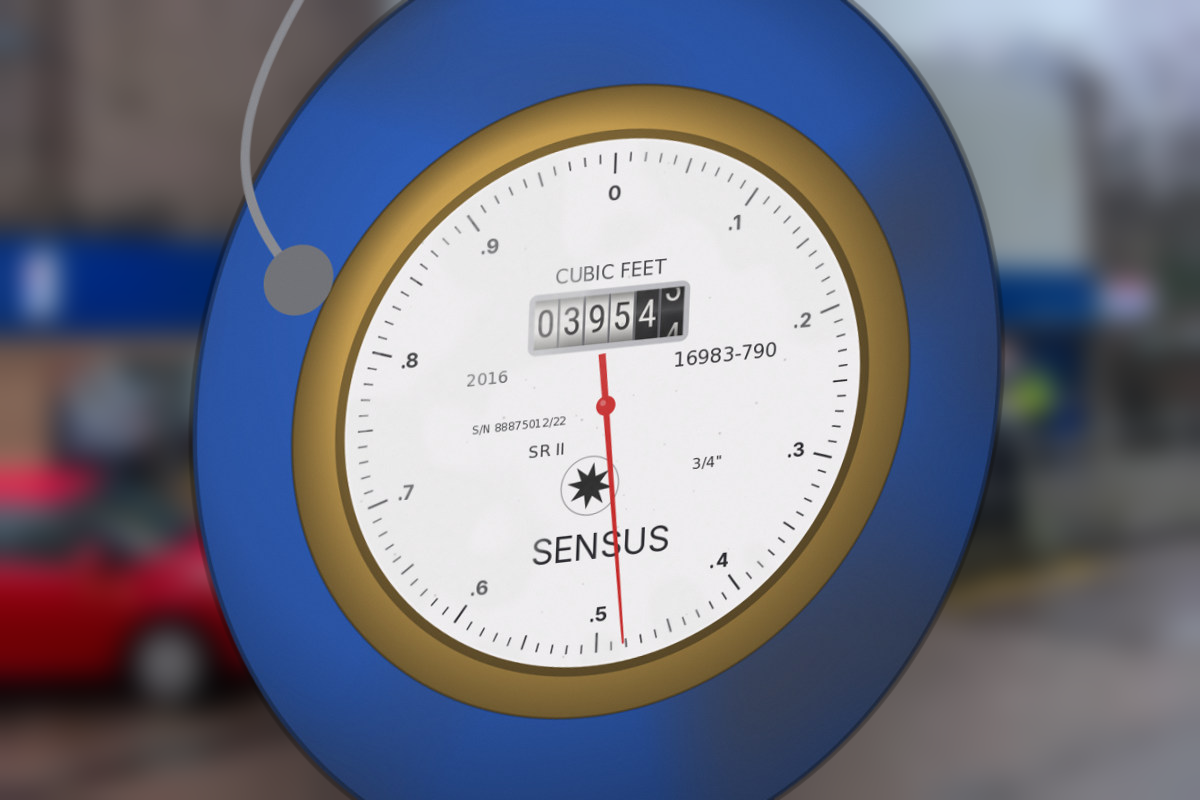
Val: 39543.48 ft³
